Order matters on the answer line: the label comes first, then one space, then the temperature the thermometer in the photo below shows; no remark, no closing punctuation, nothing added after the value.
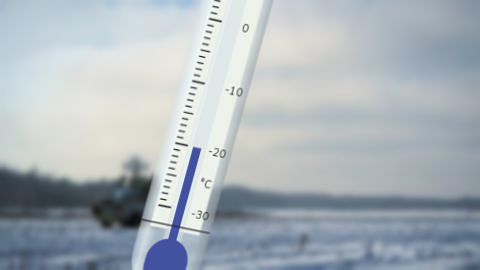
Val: -20 °C
